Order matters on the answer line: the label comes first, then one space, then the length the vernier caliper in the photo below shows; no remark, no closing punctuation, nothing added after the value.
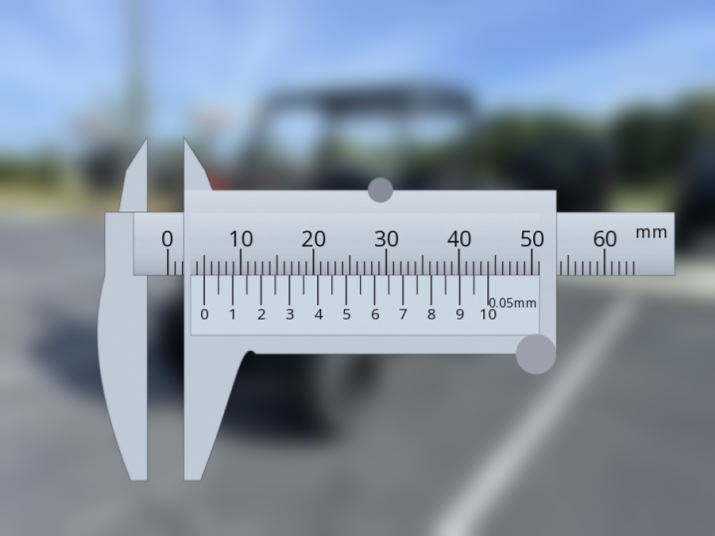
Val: 5.0 mm
